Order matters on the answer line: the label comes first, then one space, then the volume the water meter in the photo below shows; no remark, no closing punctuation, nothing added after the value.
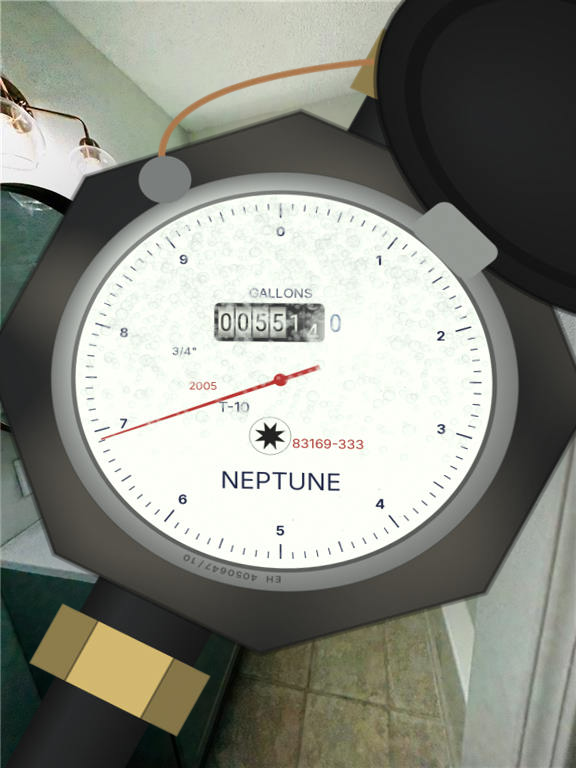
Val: 55136.9 gal
